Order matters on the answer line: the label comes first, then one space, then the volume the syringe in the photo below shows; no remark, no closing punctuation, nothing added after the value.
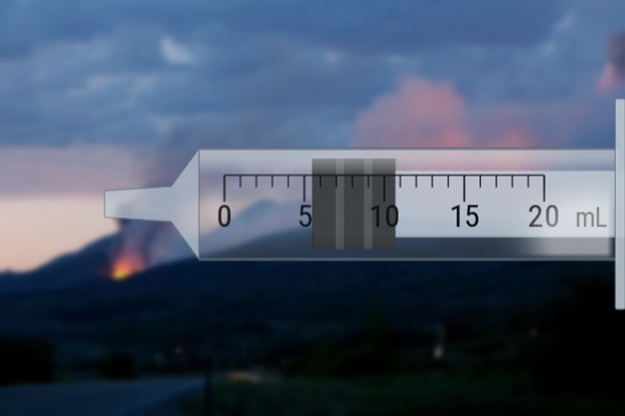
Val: 5.5 mL
